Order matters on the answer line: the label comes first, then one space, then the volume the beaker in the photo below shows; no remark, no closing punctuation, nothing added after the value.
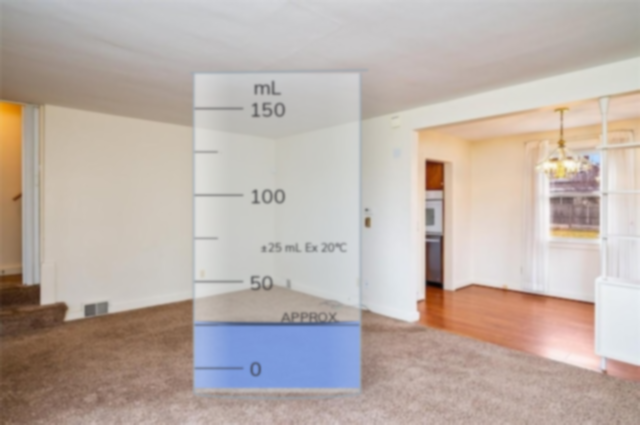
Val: 25 mL
